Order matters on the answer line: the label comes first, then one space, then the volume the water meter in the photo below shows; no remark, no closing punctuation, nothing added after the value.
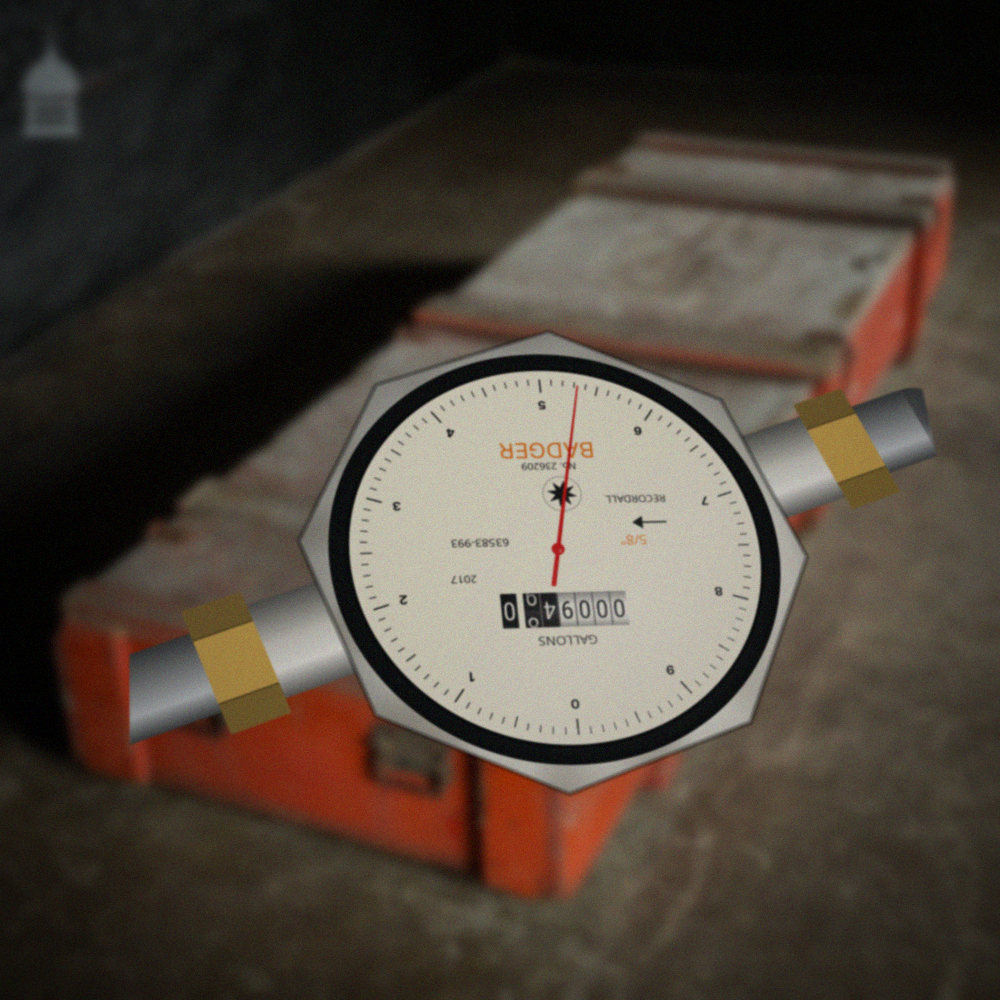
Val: 9485.3 gal
